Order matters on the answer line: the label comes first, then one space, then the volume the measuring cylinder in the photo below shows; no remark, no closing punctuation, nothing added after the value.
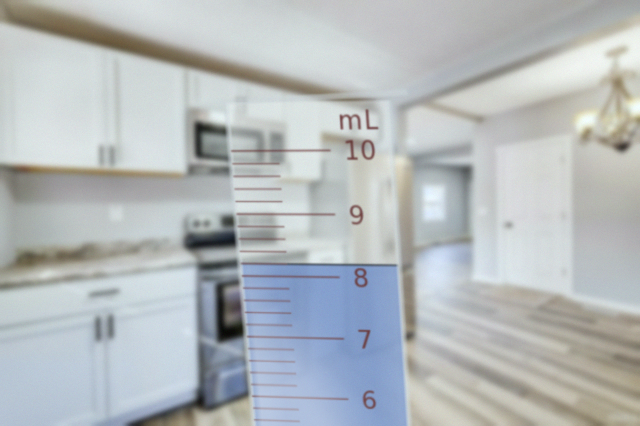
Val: 8.2 mL
